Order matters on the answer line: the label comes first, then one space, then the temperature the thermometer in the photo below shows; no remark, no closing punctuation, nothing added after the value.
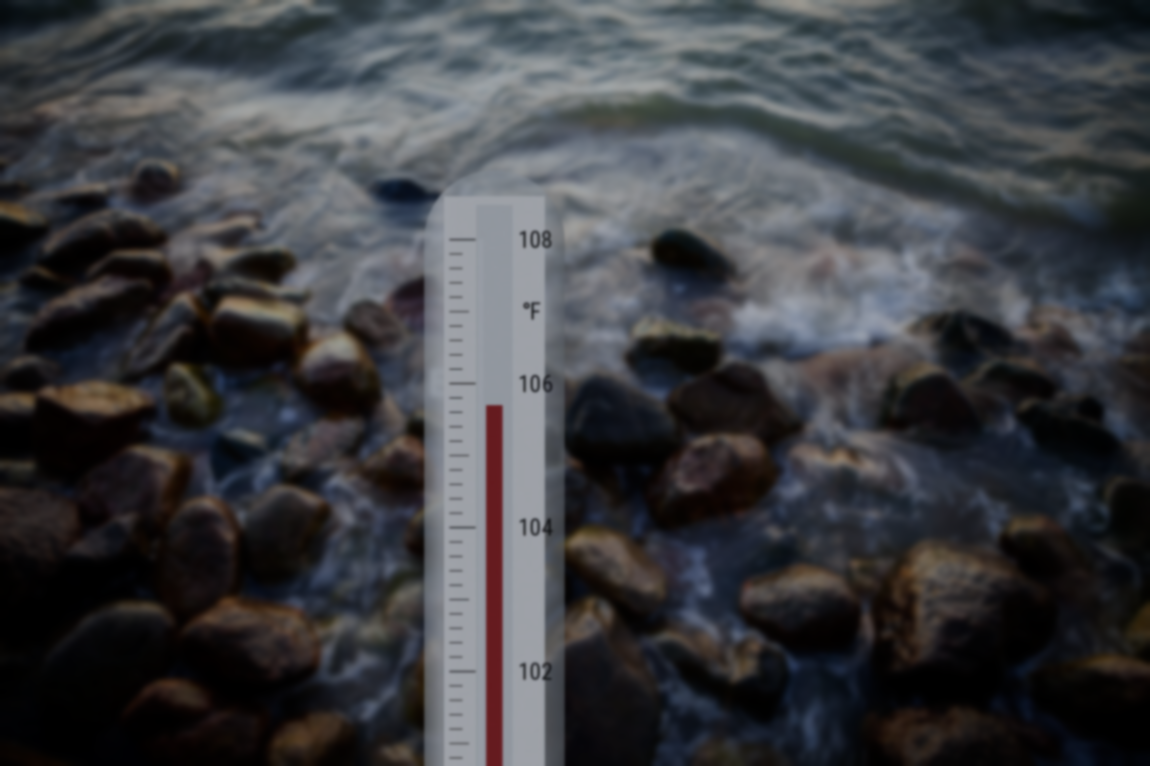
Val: 105.7 °F
